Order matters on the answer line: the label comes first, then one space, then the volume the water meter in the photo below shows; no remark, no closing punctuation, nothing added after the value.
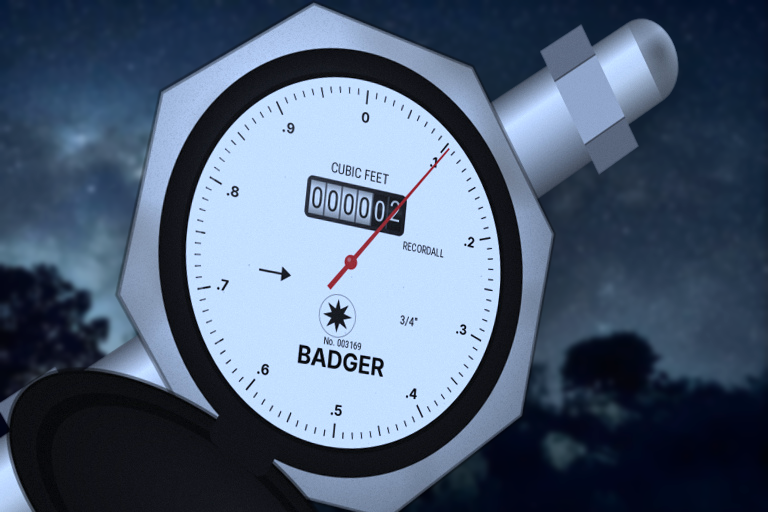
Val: 2.10 ft³
